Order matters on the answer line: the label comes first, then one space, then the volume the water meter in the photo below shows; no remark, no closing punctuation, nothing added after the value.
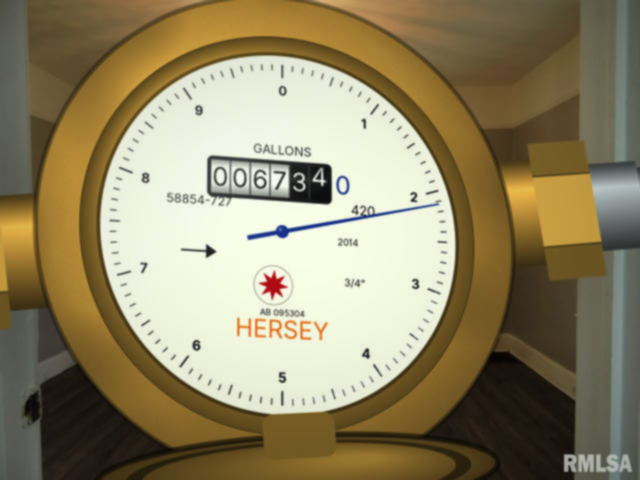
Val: 67342.1 gal
